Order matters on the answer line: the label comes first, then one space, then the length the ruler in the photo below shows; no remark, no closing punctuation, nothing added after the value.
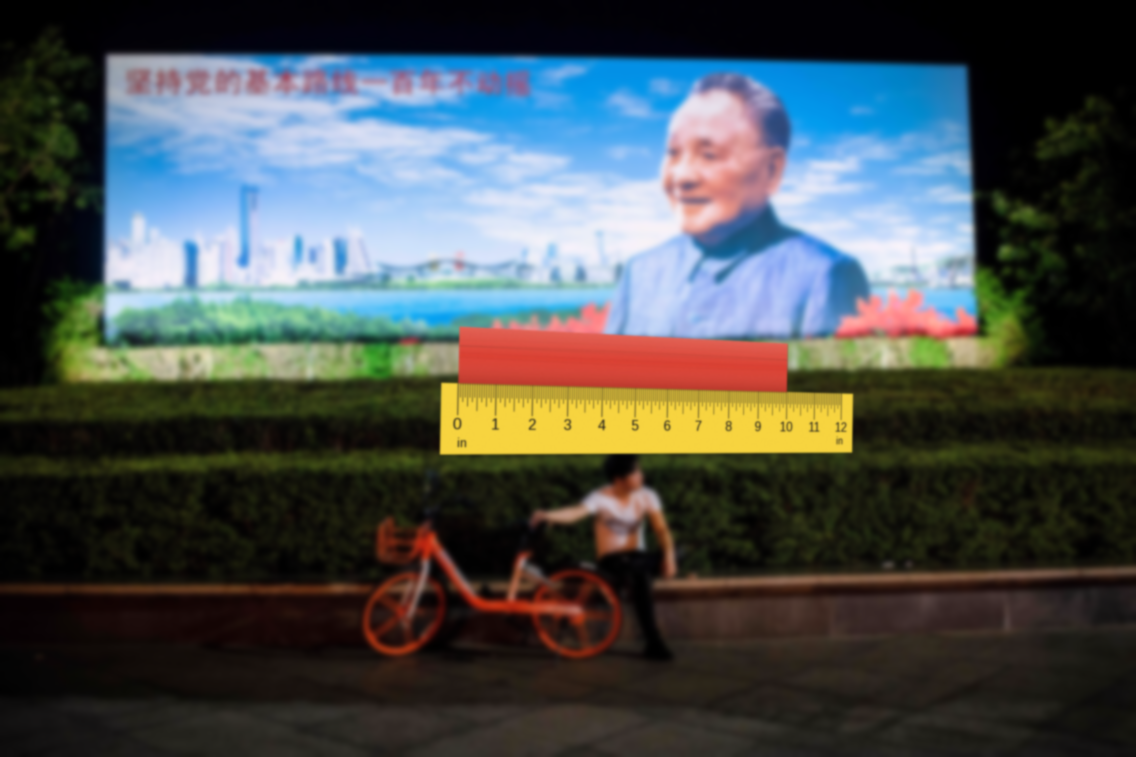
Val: 10 in
